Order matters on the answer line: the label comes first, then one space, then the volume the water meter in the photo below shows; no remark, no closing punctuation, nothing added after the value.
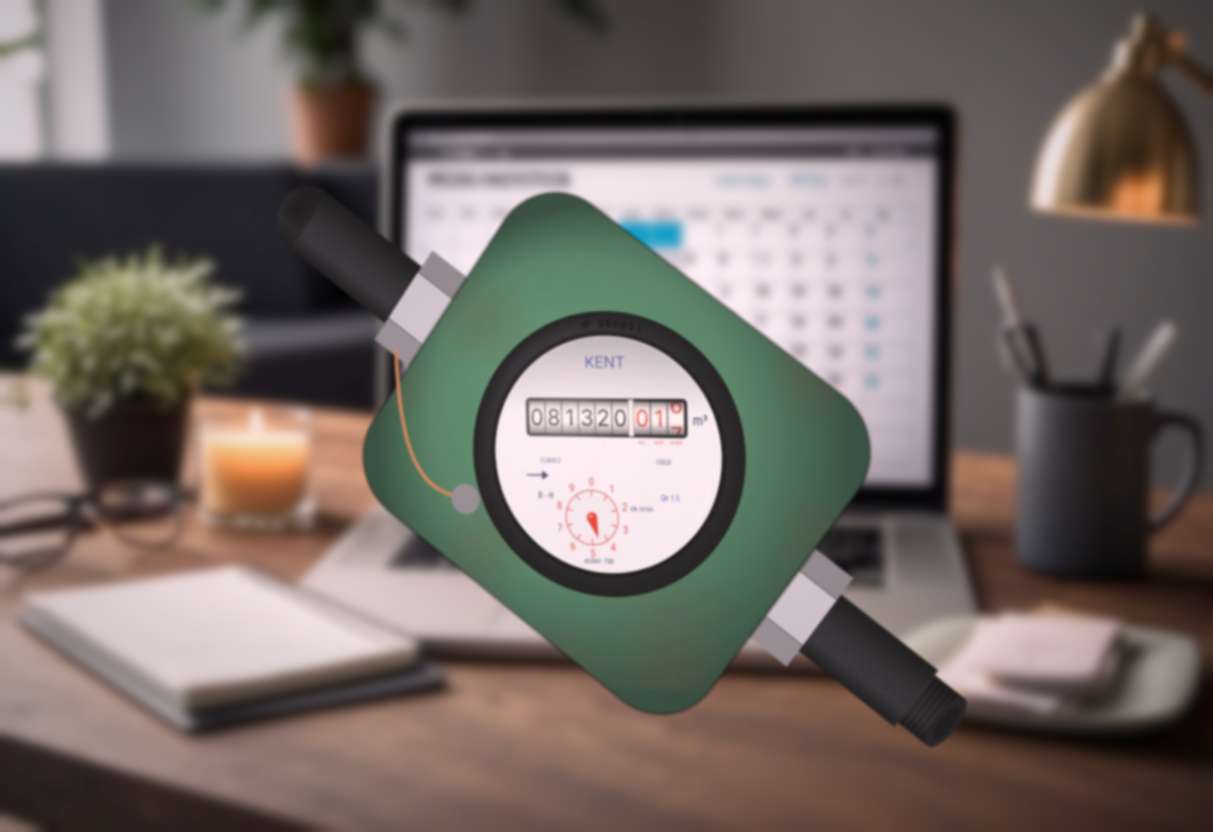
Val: 81320.0164 m³
